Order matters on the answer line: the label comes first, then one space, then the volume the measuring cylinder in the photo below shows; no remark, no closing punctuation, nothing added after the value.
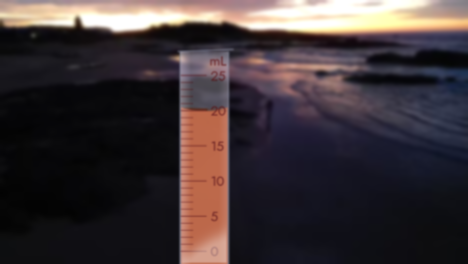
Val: 20 mL
